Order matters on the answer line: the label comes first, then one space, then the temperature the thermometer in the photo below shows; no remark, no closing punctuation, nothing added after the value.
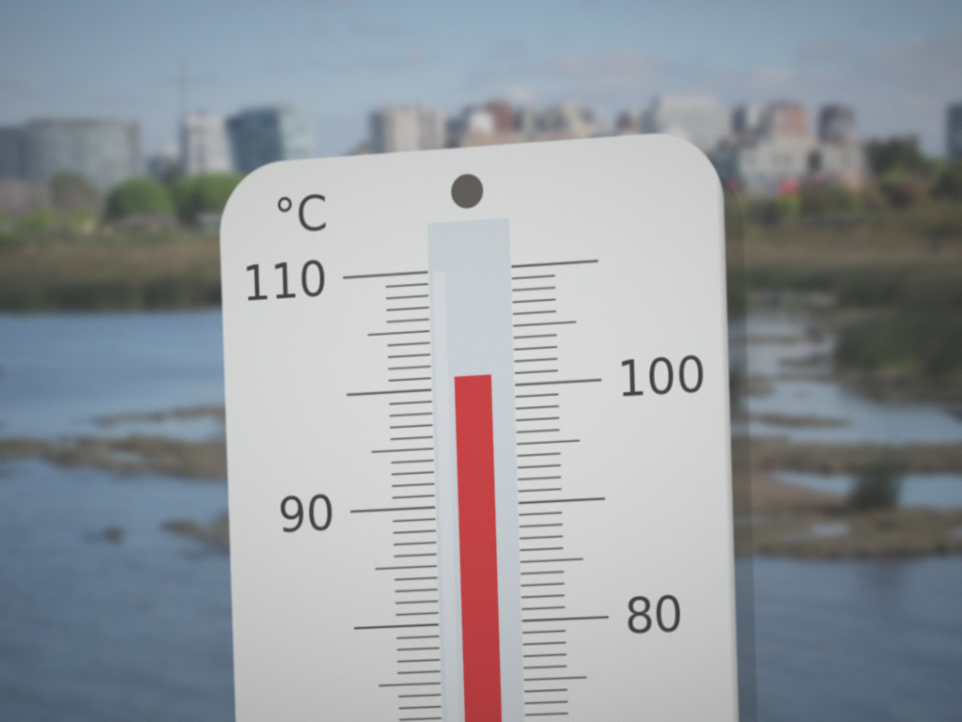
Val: 101 °C
